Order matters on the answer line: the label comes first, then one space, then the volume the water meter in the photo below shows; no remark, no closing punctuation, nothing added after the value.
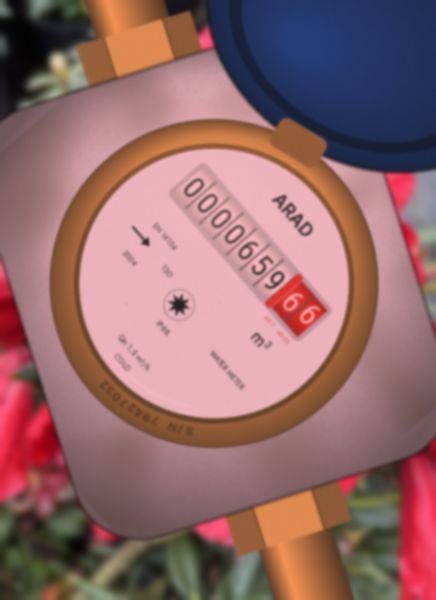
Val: 659.66 m³
